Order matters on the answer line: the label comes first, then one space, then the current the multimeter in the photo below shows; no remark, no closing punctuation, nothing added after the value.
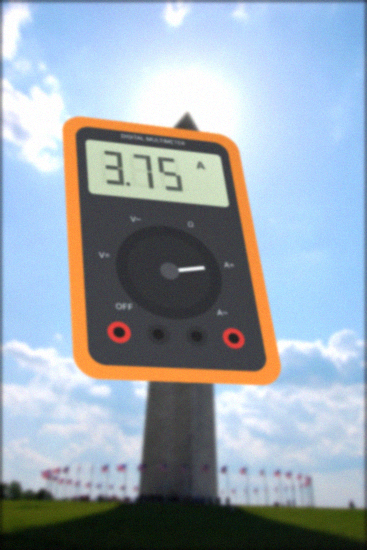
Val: 3.75 A
